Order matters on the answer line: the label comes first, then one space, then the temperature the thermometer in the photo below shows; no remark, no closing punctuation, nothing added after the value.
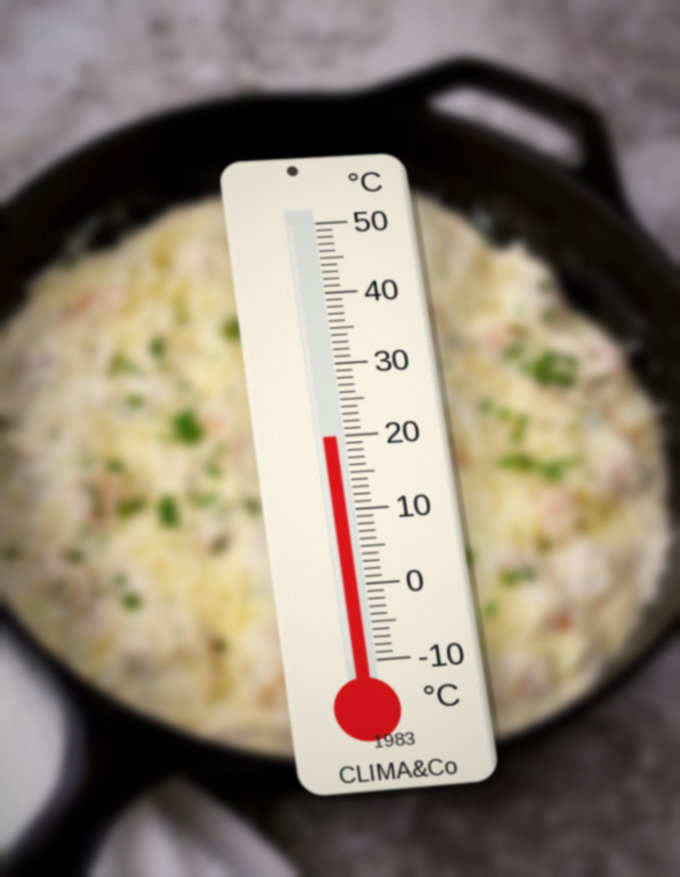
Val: 20 °C
